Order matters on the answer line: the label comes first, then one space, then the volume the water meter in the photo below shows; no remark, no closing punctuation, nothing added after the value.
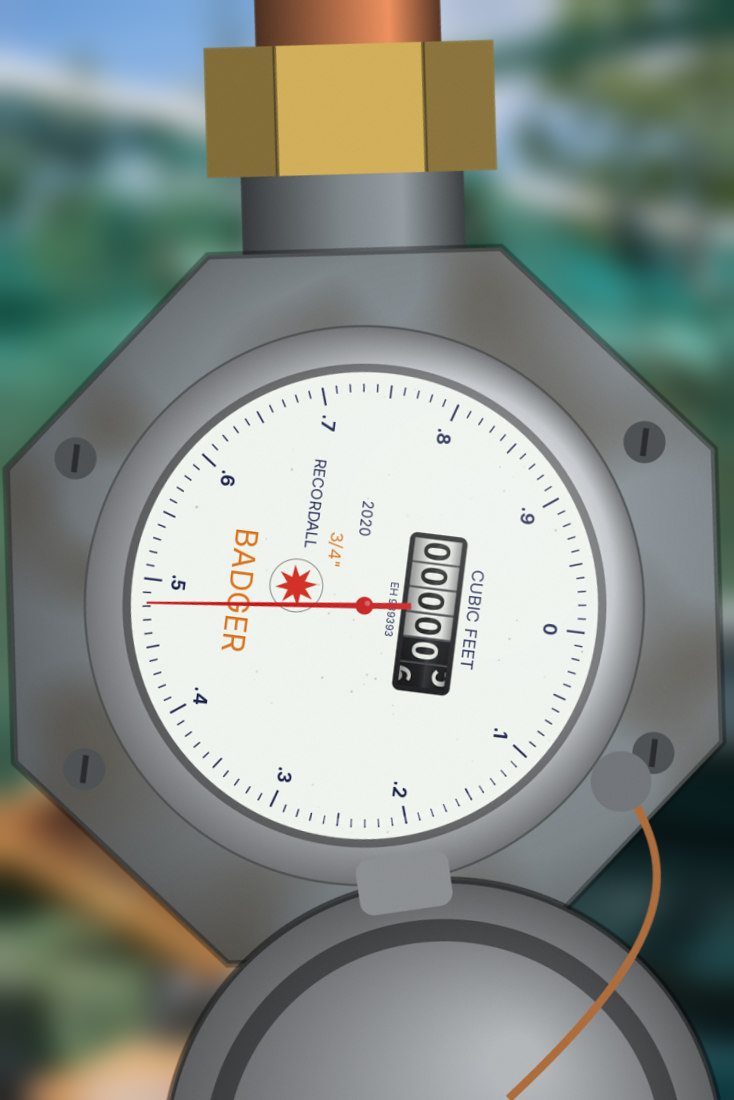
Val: 5.48 ft³
